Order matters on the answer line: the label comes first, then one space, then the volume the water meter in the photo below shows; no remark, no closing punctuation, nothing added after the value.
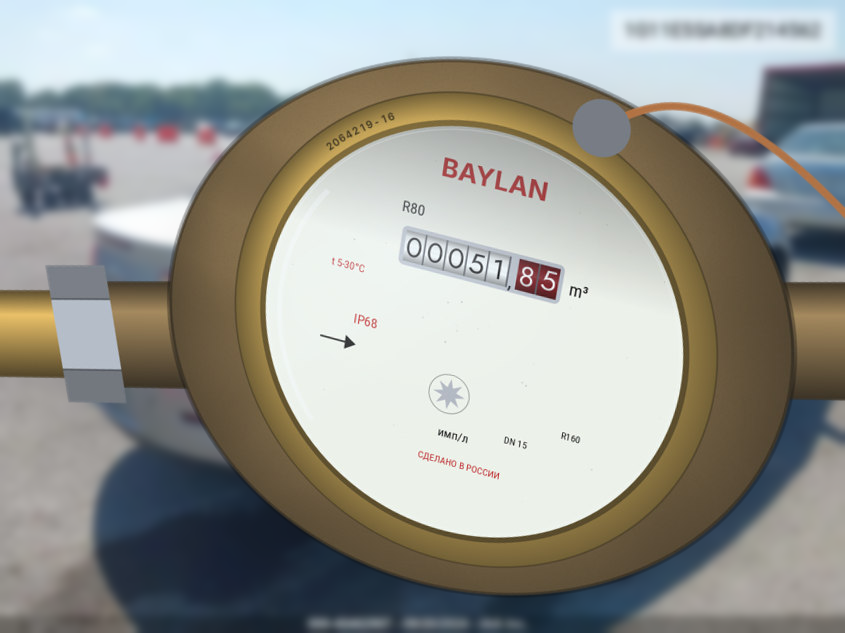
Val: 51.85 m³
